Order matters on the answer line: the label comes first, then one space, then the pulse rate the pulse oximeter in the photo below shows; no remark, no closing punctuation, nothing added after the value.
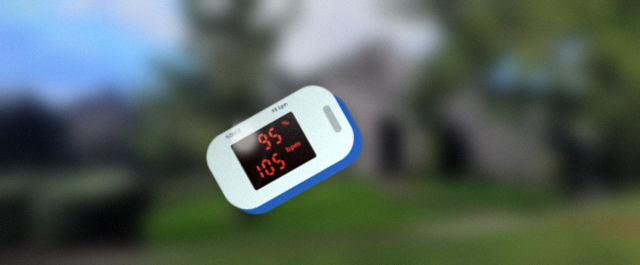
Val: 105 bpm
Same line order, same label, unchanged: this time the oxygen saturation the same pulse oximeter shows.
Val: 95 %
